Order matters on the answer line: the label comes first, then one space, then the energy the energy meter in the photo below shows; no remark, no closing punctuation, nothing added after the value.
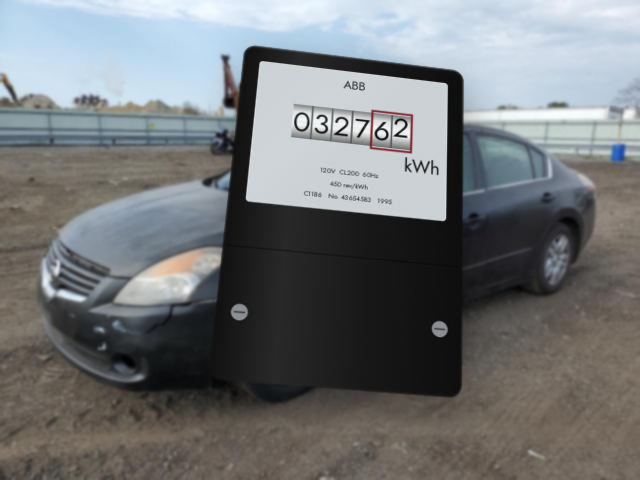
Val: 327.62 kWh
